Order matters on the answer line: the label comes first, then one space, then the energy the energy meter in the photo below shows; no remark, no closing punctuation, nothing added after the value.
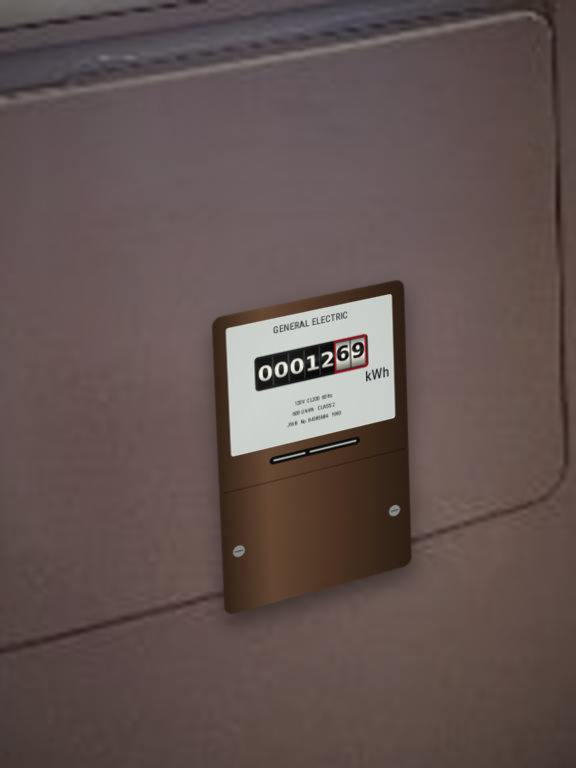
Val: 12.69 kWh
